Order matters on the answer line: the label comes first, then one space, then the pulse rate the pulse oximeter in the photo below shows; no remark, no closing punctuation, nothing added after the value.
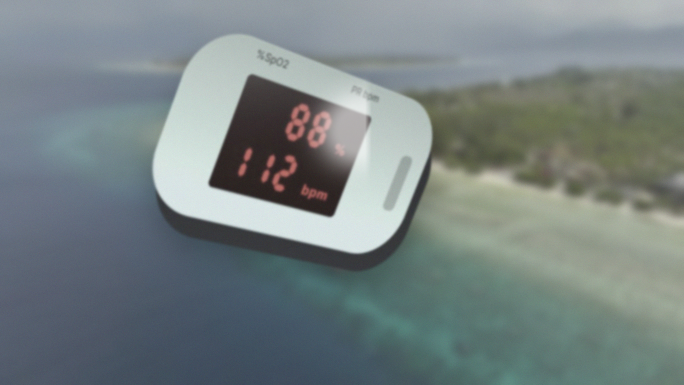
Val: 112 bpm
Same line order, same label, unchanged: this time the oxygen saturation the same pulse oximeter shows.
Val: 88 %
